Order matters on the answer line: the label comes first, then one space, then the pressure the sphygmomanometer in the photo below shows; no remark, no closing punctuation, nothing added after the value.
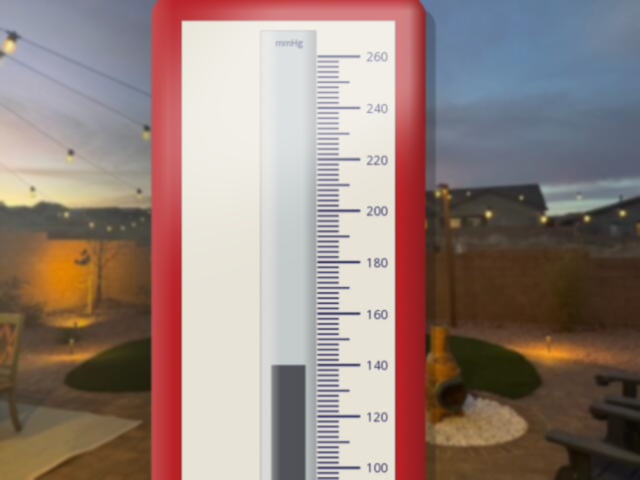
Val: 140 mmHg
